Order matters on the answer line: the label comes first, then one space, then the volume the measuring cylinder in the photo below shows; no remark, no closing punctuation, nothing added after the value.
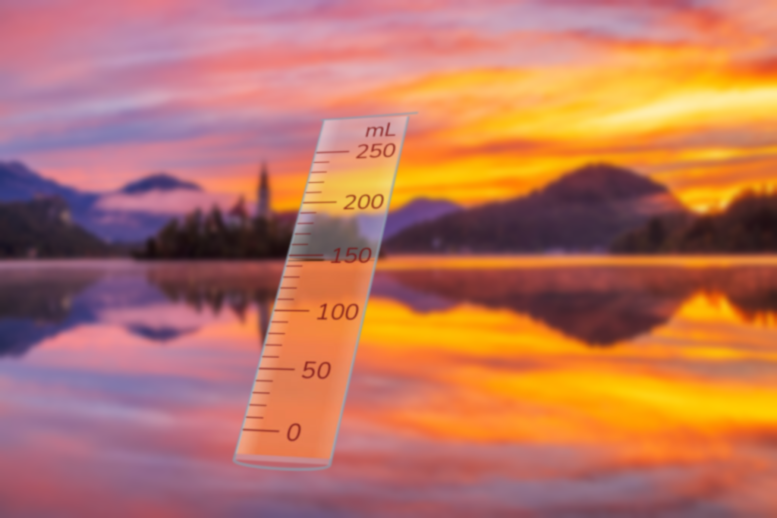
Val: 145 mL
